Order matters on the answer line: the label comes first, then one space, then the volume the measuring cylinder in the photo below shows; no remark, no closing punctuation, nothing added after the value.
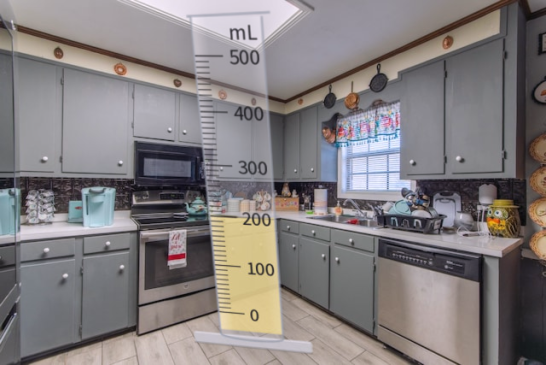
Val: 200 mL
